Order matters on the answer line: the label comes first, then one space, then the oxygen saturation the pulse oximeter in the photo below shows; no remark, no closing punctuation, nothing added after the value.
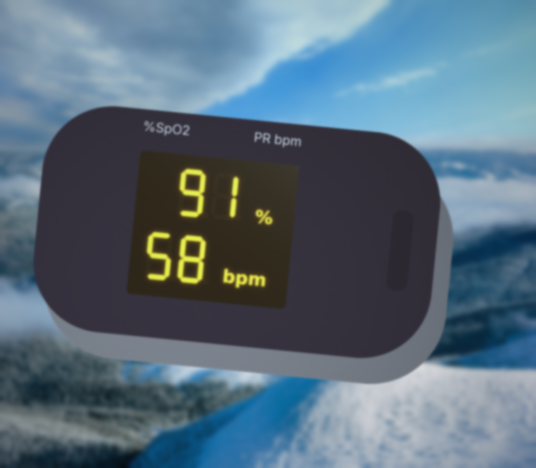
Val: 91 %
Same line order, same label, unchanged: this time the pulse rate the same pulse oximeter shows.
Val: 58 bpm
